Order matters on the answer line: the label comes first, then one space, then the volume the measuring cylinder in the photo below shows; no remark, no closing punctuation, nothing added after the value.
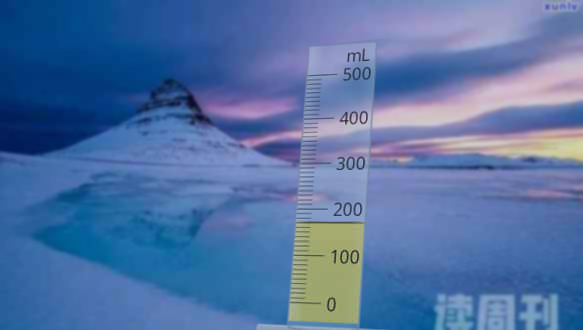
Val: 170 mL
